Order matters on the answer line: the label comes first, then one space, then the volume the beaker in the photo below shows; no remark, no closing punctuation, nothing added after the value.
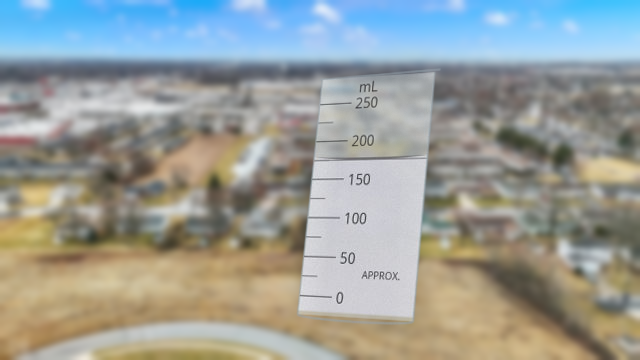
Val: 175 mL
